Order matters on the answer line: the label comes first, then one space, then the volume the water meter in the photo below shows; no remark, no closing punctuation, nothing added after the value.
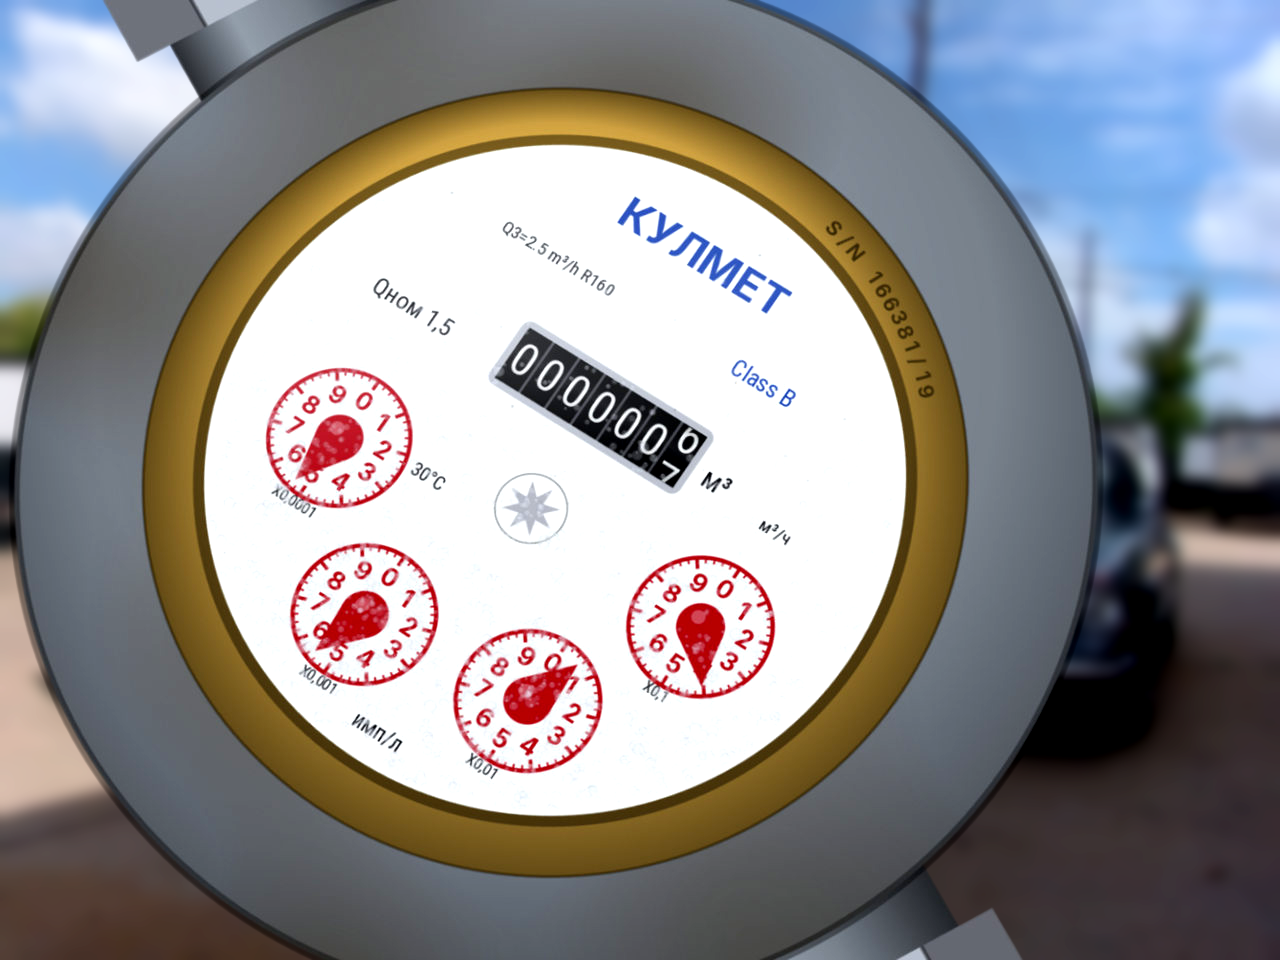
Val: 6.4055 m³
